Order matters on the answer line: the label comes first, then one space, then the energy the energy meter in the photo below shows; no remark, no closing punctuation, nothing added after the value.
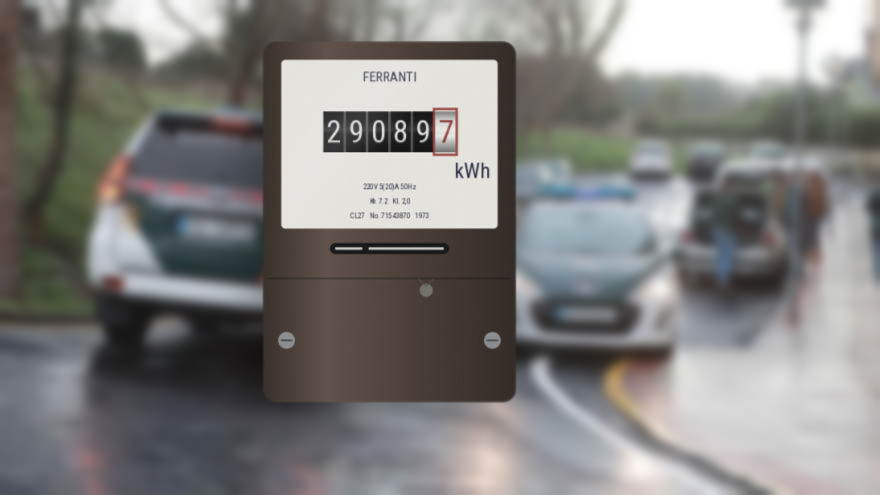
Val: 29089.7 kWh
